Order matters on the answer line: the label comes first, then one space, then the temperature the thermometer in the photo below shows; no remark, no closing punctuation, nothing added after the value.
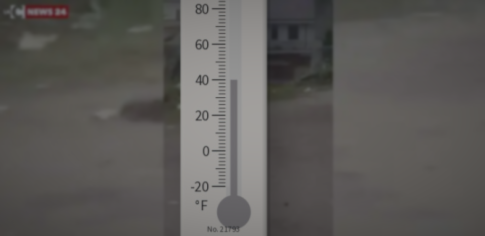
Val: 40 °F
